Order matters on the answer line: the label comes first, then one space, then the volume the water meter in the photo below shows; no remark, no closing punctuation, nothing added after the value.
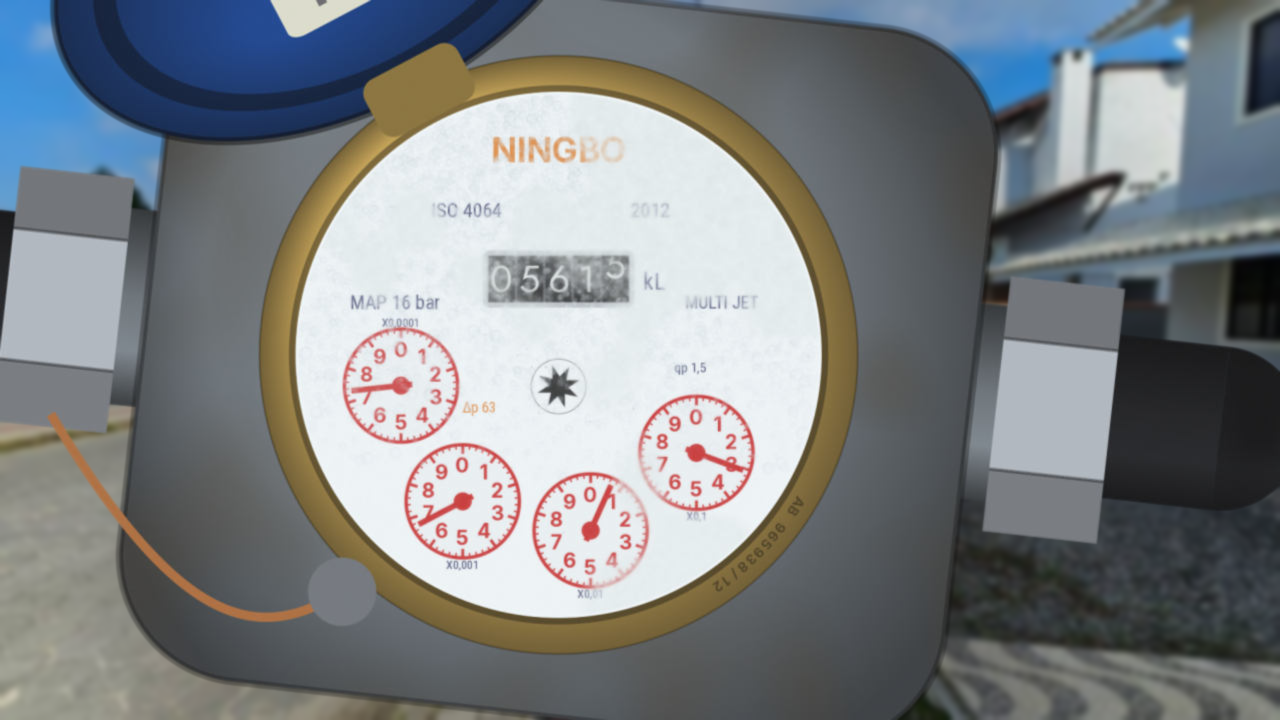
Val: 5615.3067 kL
